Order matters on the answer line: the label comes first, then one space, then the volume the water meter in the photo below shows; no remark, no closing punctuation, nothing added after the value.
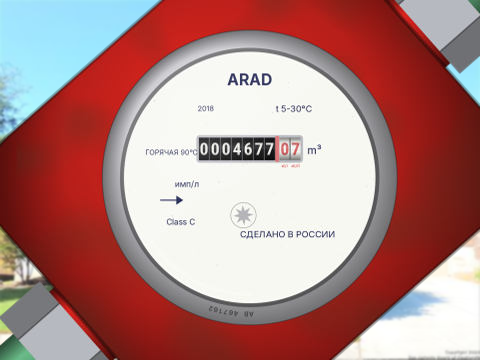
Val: 4677.07 m³
